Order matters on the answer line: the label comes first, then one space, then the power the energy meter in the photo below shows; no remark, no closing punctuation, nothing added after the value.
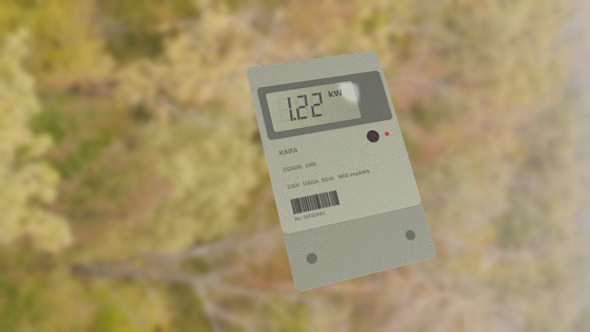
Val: 1.22 kW
